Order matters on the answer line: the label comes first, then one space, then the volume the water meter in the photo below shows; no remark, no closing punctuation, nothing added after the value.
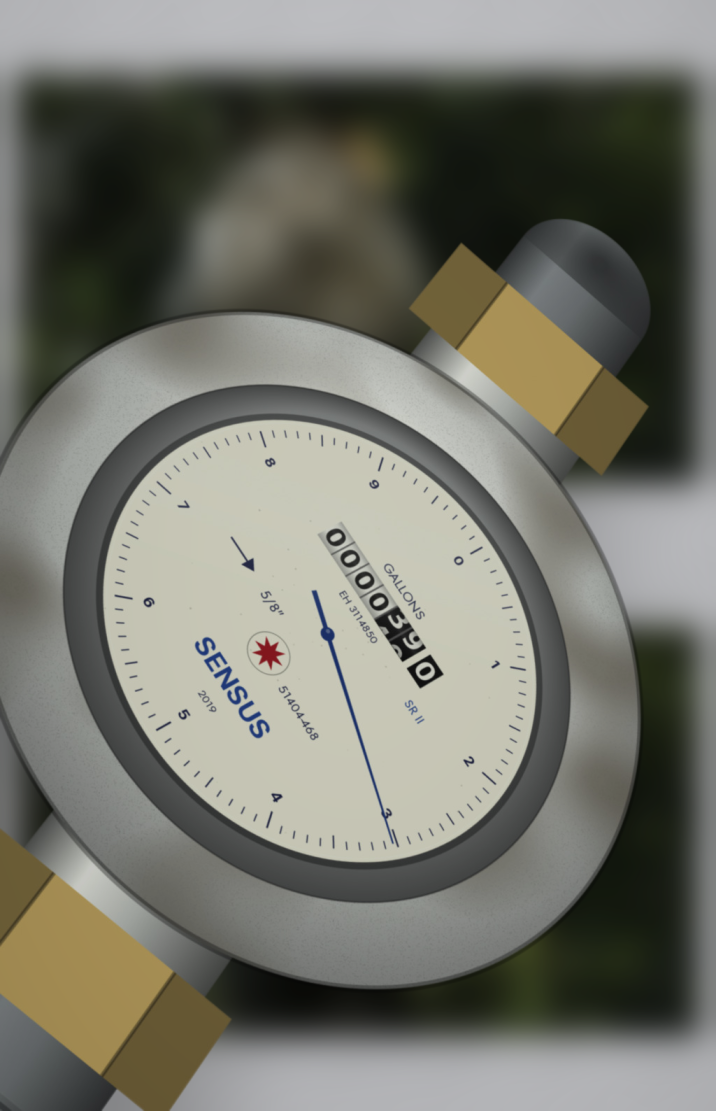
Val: 393.0 gal
